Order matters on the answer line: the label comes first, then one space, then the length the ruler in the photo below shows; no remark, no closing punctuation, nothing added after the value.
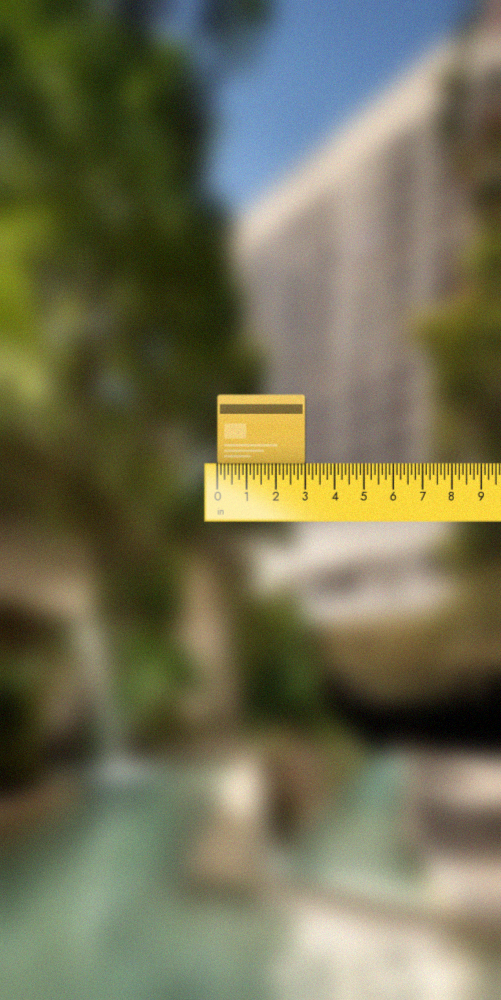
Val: 3 in
